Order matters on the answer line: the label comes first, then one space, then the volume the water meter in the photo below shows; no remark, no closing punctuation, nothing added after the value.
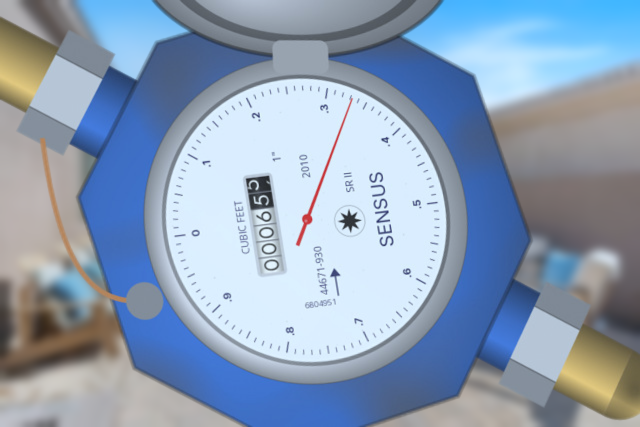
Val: 655.33 ft³
